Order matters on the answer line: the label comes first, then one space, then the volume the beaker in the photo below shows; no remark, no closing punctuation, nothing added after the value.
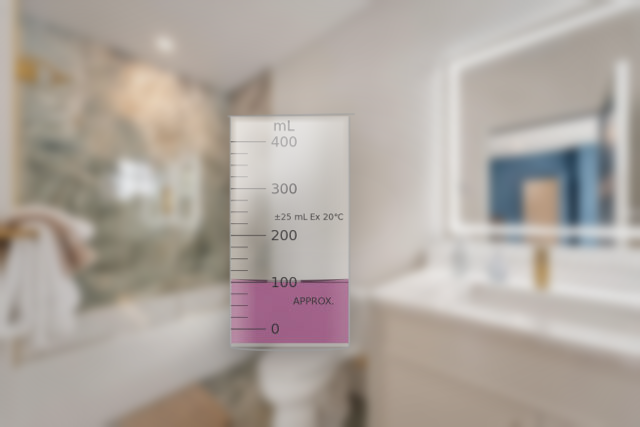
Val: 100 mL
